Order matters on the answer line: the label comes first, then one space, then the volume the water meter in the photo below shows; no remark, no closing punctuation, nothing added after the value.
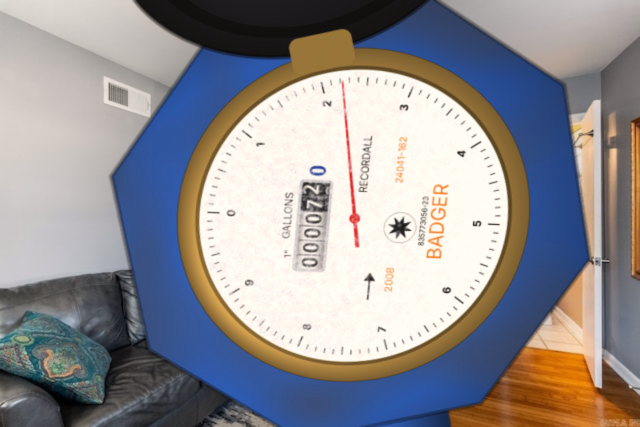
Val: 722.2 gal
